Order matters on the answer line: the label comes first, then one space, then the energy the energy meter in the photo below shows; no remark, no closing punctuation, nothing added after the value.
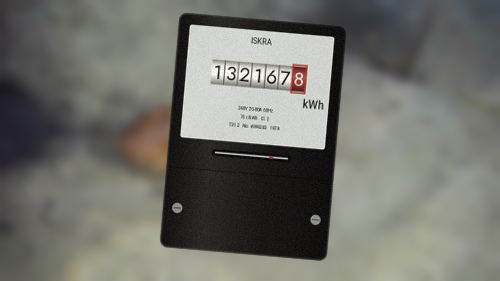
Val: 132167.8 kWh
